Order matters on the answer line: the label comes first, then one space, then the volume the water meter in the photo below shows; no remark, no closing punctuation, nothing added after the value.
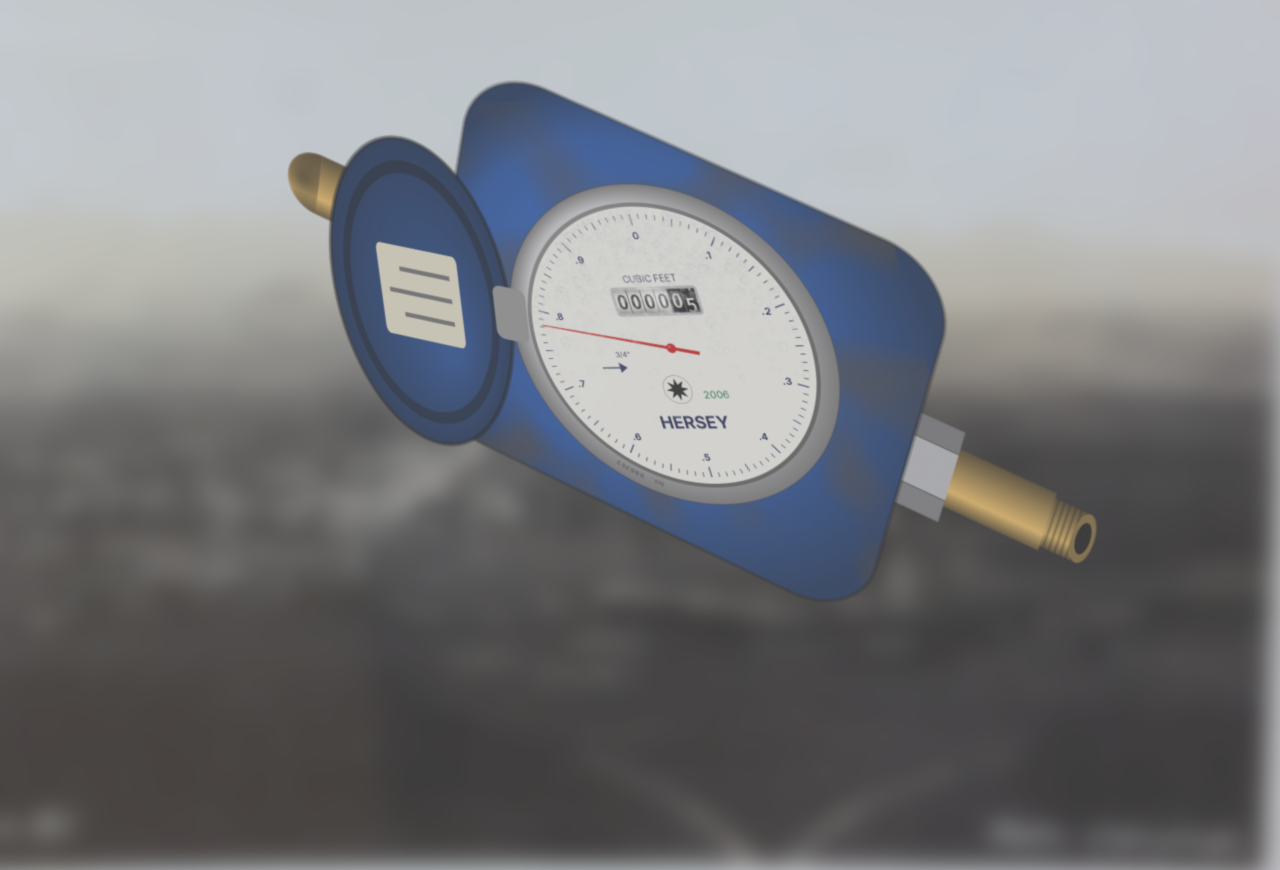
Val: 4.78 ft³
